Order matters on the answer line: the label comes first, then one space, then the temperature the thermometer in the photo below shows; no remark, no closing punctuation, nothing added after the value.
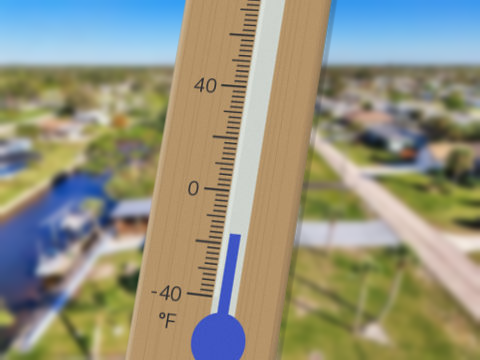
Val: -16 °F
